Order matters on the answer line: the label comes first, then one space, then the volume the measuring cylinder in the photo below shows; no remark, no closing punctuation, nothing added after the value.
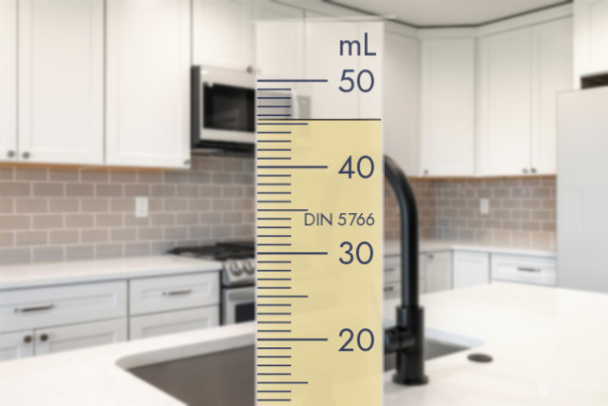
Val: 45.5 mL
